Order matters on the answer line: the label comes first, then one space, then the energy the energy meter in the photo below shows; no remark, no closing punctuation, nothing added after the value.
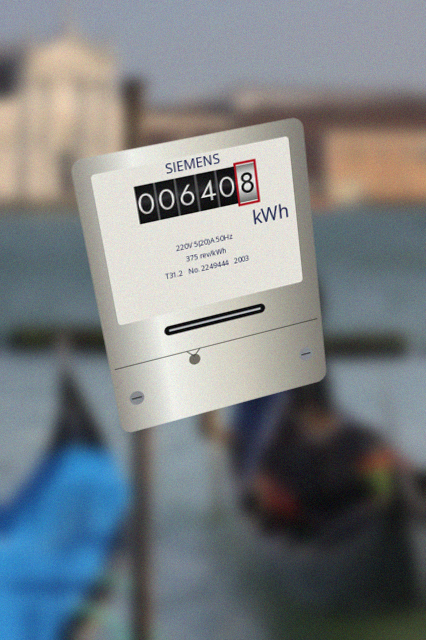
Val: 640.8 kWh
